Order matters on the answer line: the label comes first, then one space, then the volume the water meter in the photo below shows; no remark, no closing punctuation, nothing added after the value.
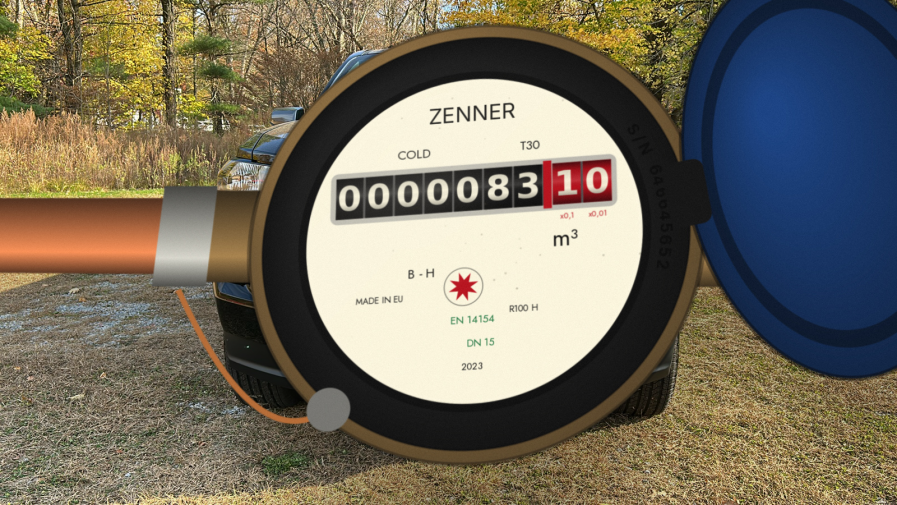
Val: 83.10 m³
